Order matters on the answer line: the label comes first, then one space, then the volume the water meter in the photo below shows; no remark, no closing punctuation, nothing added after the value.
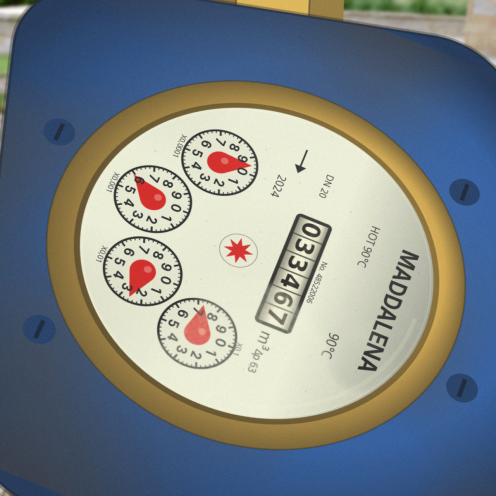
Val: 33467.7259 m³
